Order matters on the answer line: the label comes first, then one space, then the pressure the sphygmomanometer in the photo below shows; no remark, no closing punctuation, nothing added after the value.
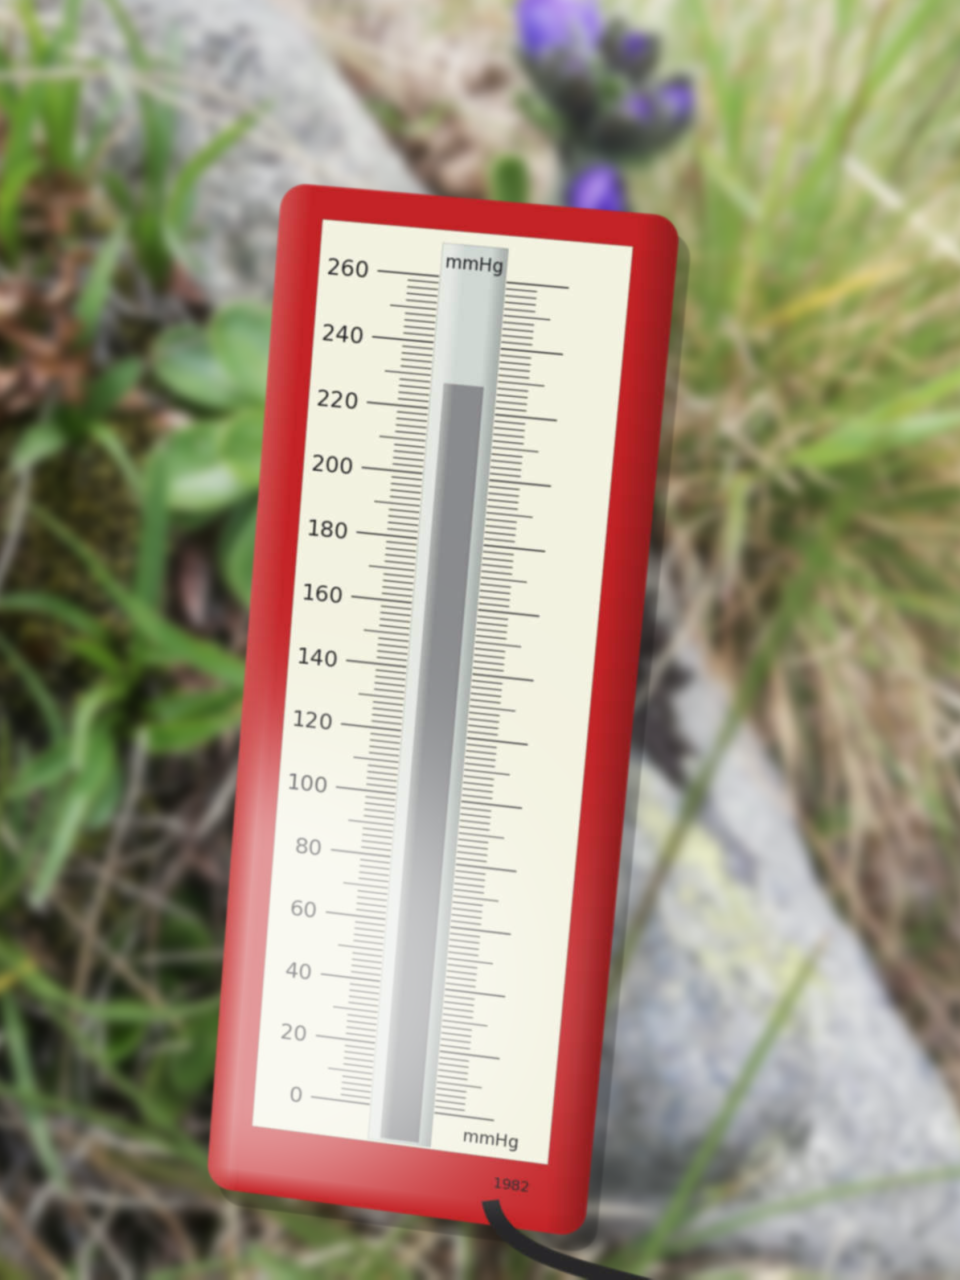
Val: 228 mmHg
